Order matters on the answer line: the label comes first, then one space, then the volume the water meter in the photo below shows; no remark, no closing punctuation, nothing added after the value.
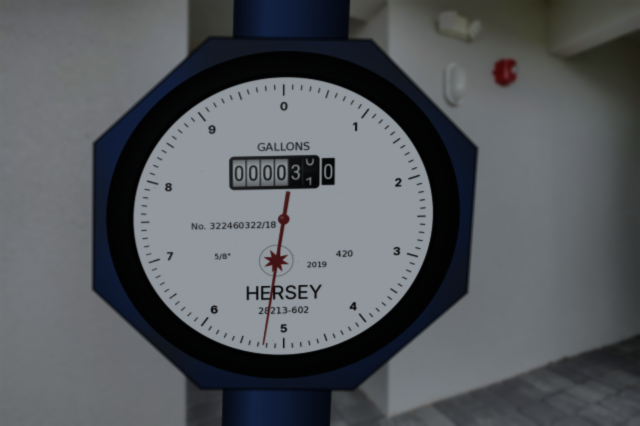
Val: 305.2 gal
